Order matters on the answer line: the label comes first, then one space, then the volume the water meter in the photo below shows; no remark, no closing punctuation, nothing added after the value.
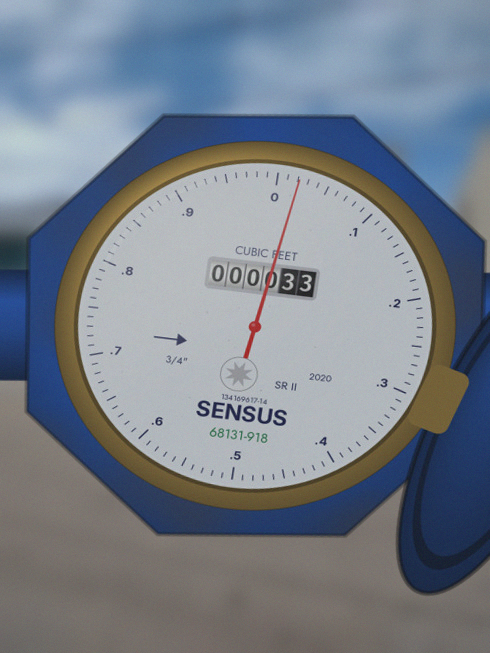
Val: 33.02 ft³
